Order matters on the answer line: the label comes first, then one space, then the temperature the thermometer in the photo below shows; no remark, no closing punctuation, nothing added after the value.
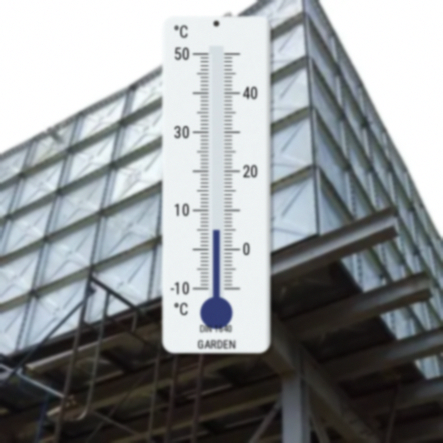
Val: 5 °C
